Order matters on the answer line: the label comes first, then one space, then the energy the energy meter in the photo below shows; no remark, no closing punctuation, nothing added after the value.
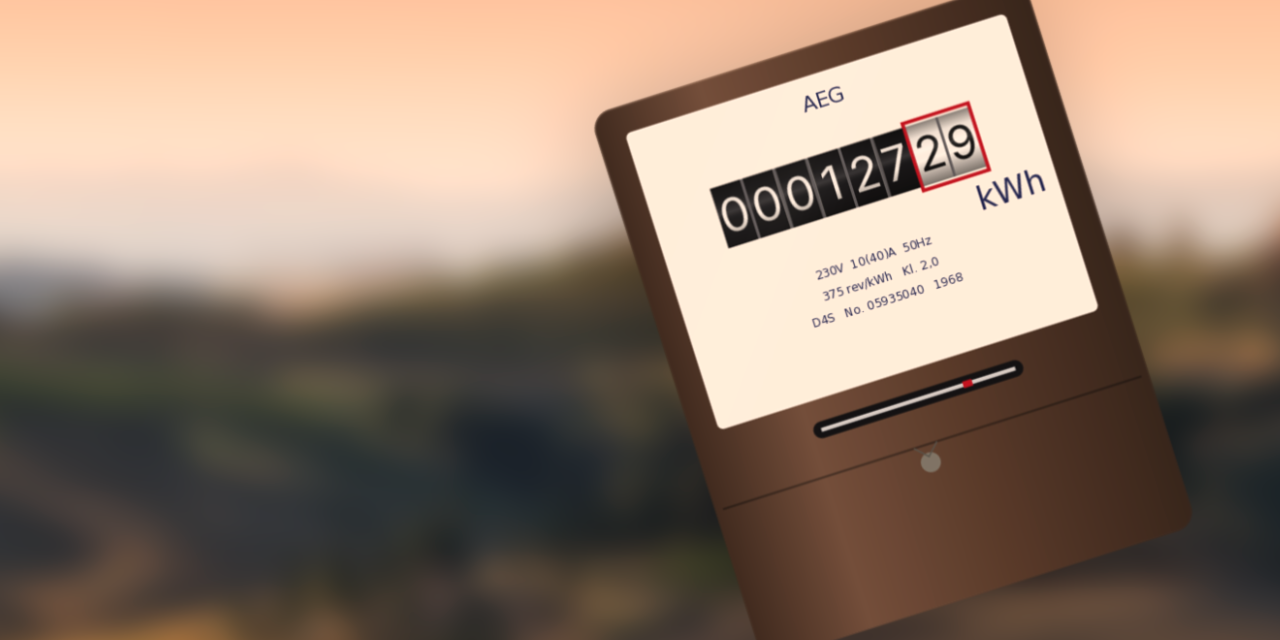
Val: 127.29 kWh
